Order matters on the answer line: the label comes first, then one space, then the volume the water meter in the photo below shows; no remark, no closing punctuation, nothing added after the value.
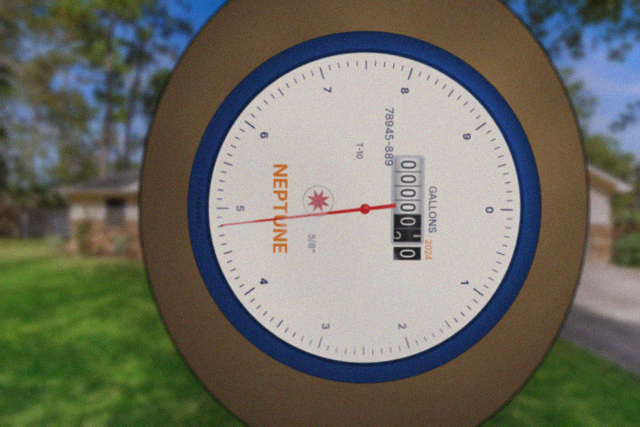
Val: 14.8 gal
